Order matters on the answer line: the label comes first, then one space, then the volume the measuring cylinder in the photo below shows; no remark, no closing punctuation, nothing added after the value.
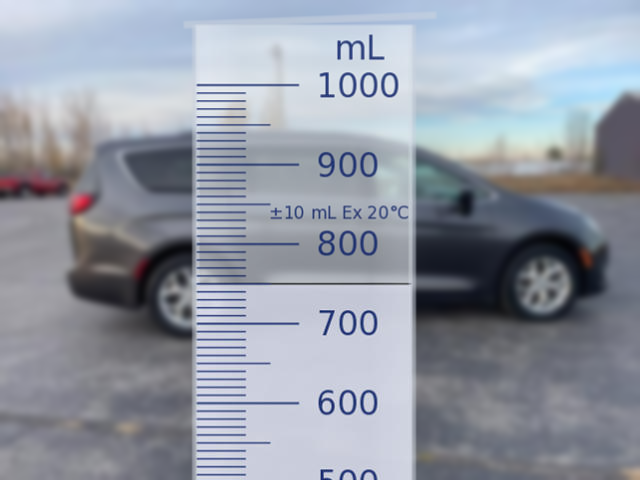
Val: 750 mL
